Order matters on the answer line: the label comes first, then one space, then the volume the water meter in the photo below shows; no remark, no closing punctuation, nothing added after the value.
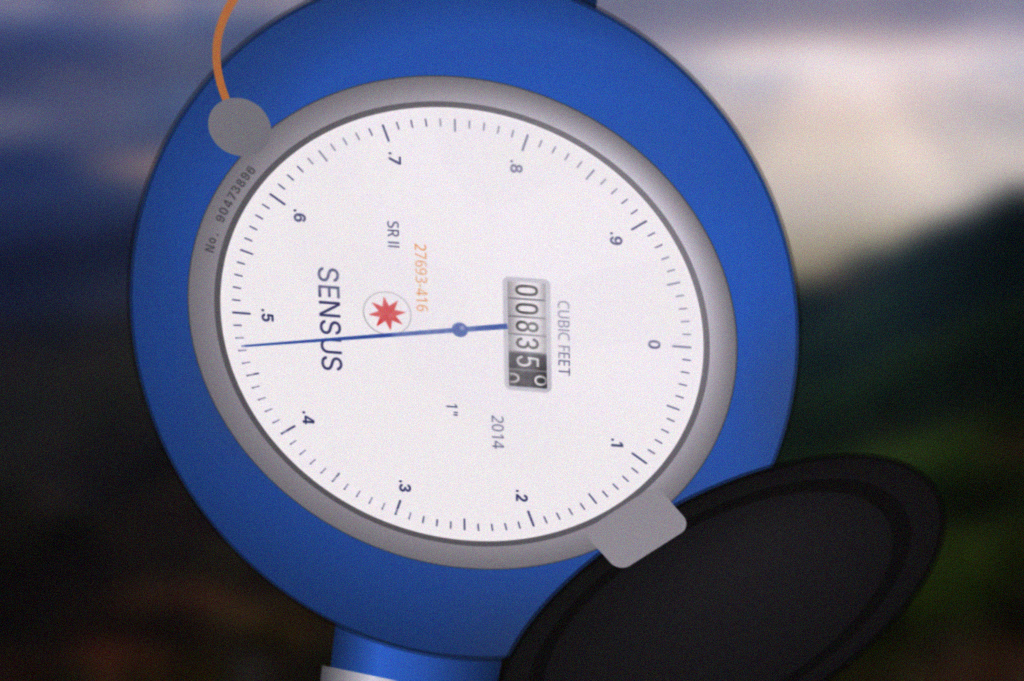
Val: 8358.47 ft³
